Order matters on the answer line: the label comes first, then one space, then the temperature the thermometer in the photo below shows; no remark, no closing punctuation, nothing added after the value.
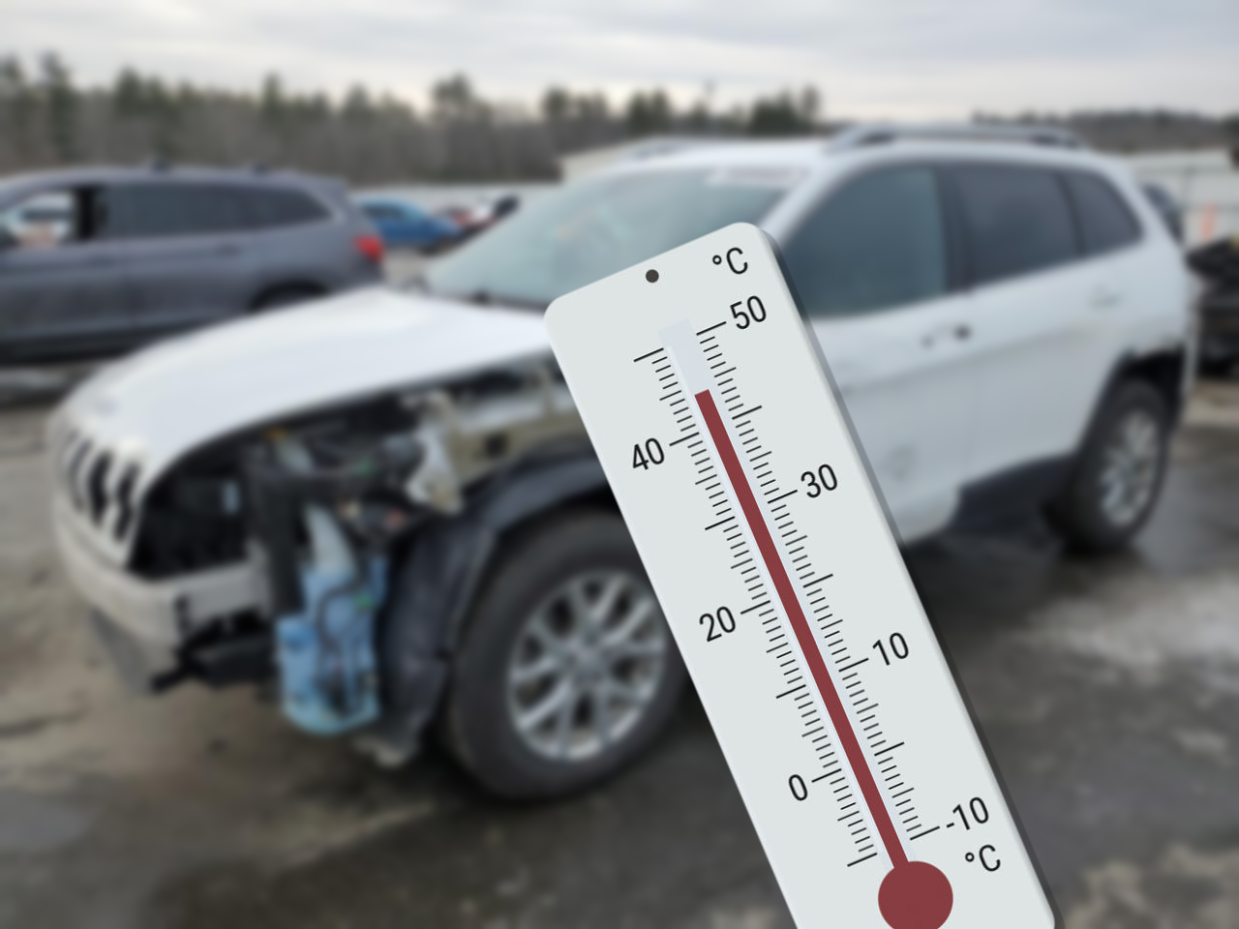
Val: 44 °C
